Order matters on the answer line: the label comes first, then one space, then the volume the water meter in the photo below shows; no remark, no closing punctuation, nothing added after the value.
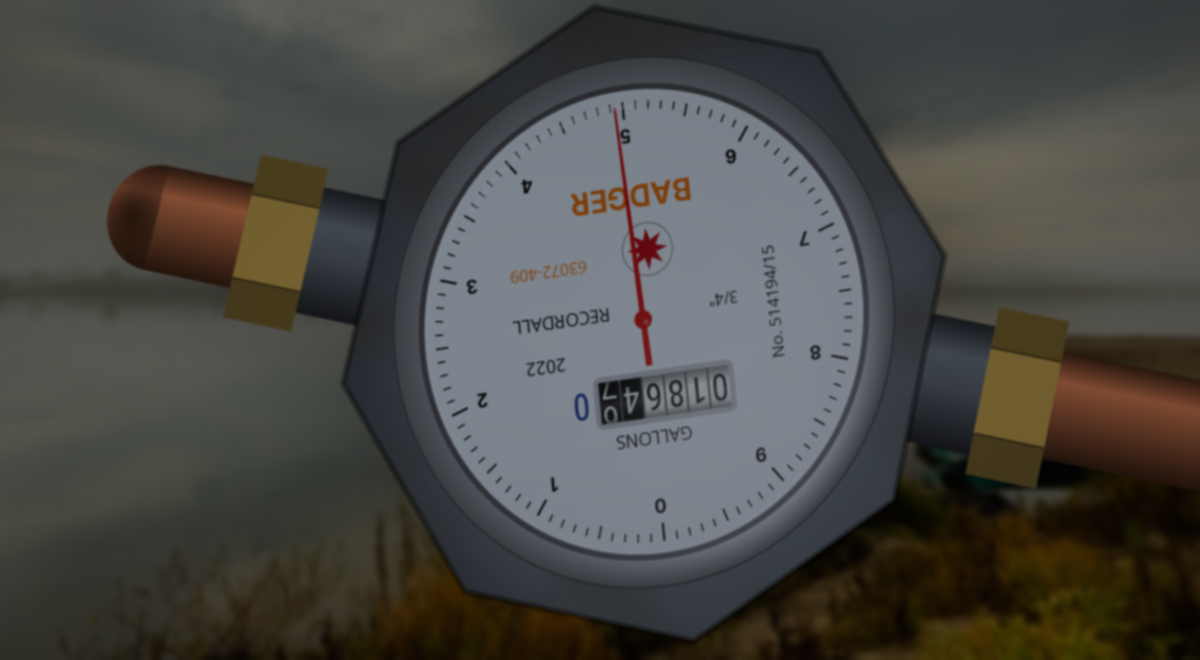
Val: 186464.9 gal
